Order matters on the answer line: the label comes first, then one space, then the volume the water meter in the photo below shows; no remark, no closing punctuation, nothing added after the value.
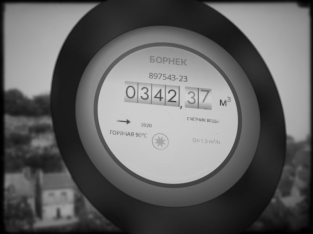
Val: 342.37 m³
